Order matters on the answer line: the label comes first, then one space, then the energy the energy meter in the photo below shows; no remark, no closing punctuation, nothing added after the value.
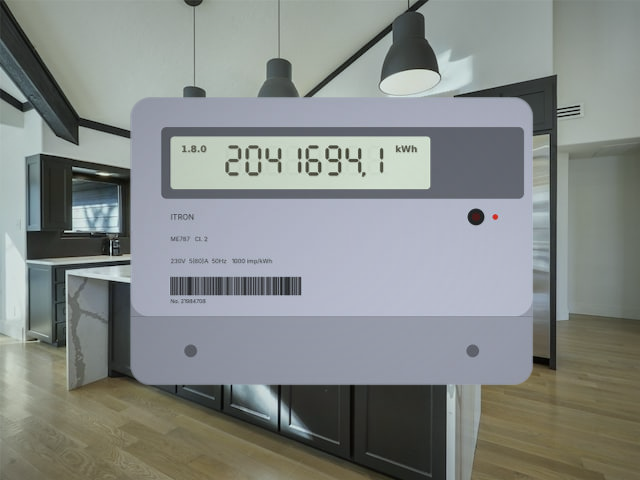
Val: 2041694.1 kWh
